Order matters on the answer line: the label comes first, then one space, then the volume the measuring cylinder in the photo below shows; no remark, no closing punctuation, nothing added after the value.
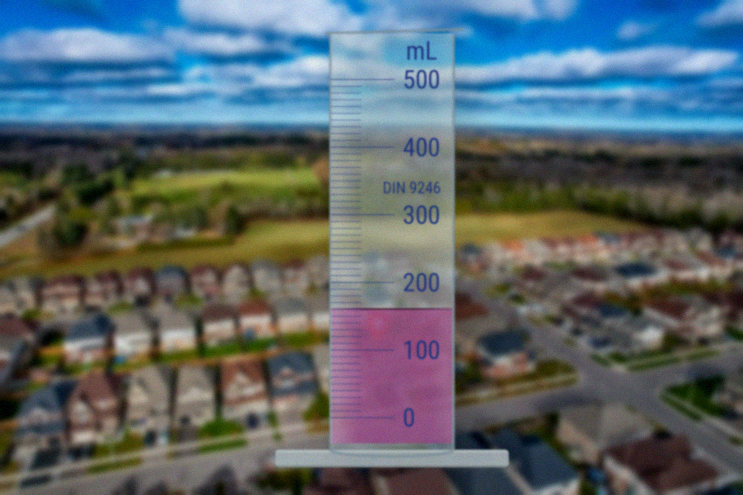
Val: 160 mL
